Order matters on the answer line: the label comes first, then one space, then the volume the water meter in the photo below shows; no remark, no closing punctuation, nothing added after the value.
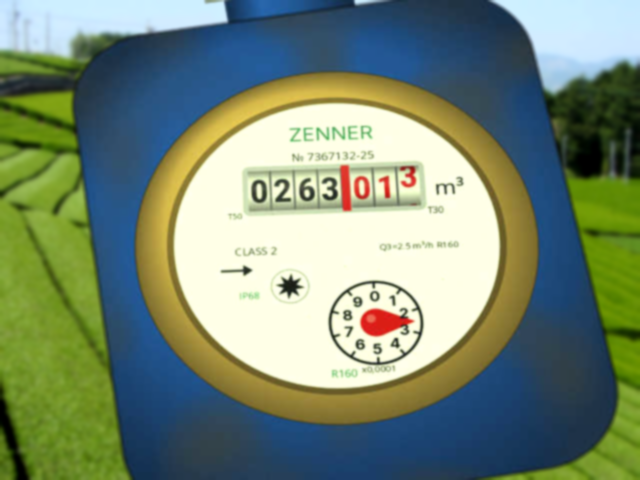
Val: 263.0132 m³
